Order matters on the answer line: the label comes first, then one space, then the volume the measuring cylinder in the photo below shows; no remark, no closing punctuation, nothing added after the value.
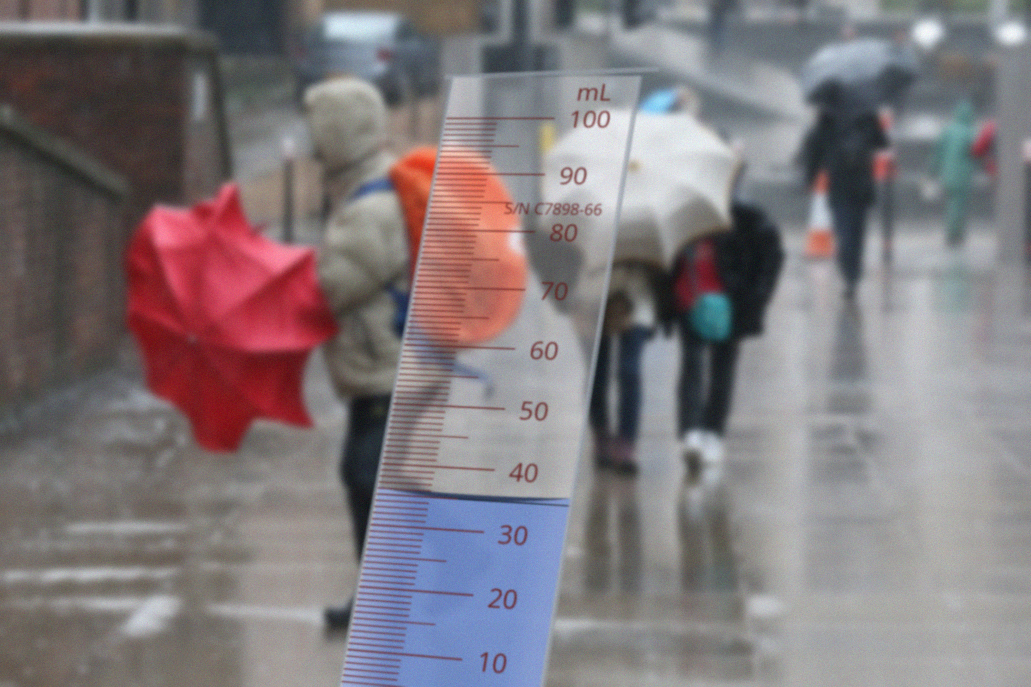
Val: 35 mL
